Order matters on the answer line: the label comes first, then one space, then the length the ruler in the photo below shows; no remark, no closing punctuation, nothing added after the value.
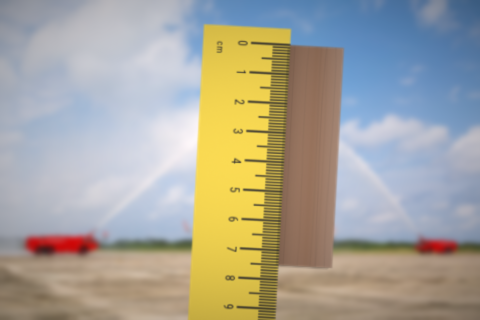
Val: 7.5 cm
